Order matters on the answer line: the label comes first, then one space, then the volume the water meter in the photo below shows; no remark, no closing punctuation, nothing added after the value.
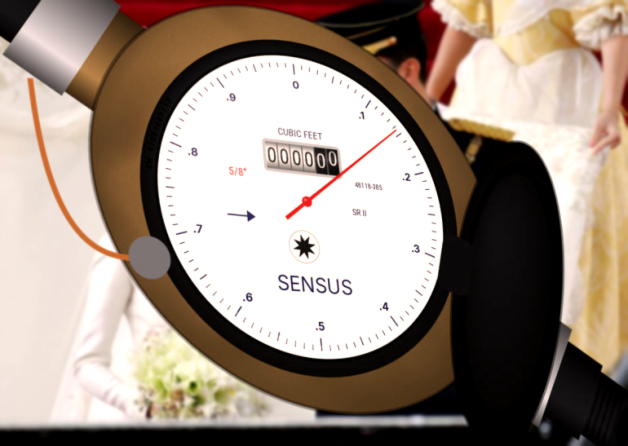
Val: 0.14 ft³
